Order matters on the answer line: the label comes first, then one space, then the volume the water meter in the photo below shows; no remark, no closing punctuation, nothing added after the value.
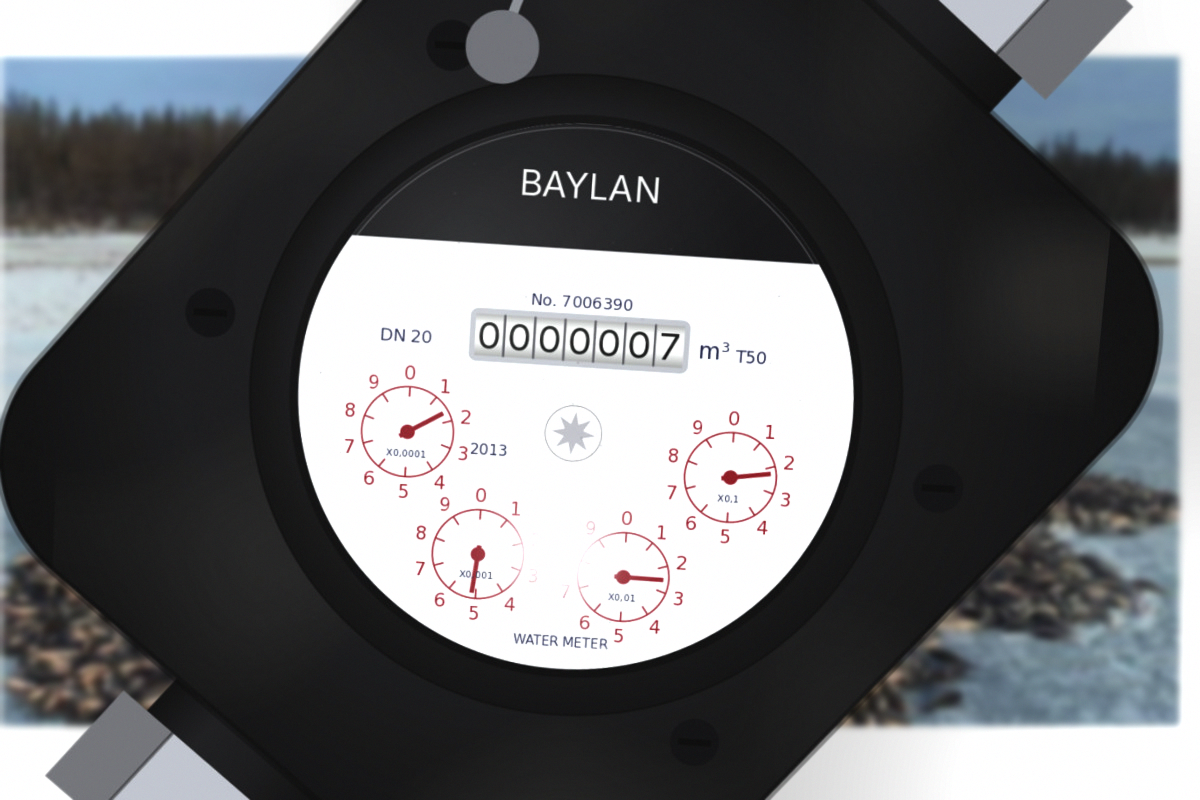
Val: 7.2251 m³
